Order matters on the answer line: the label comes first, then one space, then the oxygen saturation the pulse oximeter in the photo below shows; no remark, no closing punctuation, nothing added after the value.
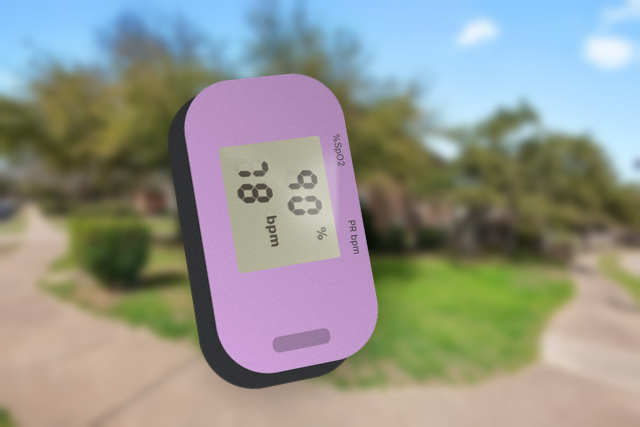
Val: 90 %
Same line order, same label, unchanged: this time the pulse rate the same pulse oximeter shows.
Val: 78 bpm
